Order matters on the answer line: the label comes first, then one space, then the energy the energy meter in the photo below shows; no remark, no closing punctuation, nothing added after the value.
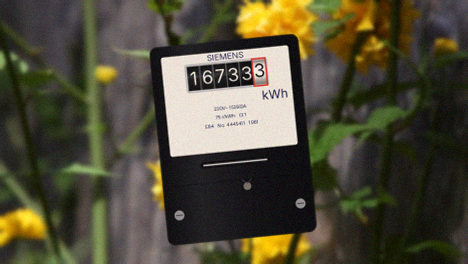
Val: 16733.3 kWh
